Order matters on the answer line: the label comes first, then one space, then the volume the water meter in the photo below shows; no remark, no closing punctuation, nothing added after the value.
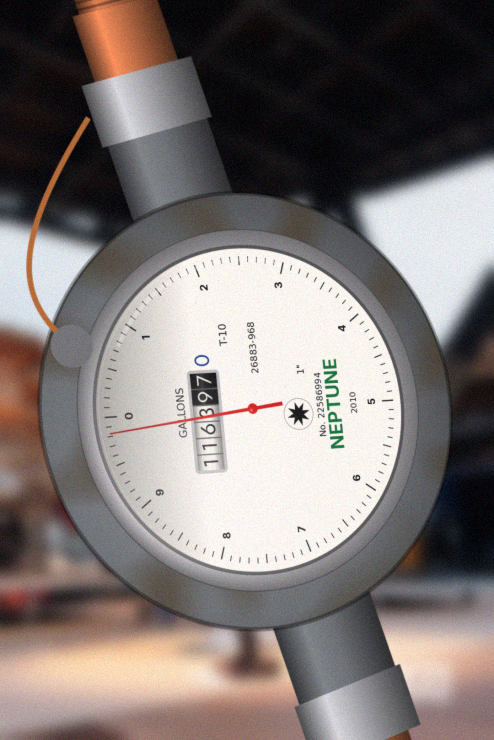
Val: 1163969.8 gal
